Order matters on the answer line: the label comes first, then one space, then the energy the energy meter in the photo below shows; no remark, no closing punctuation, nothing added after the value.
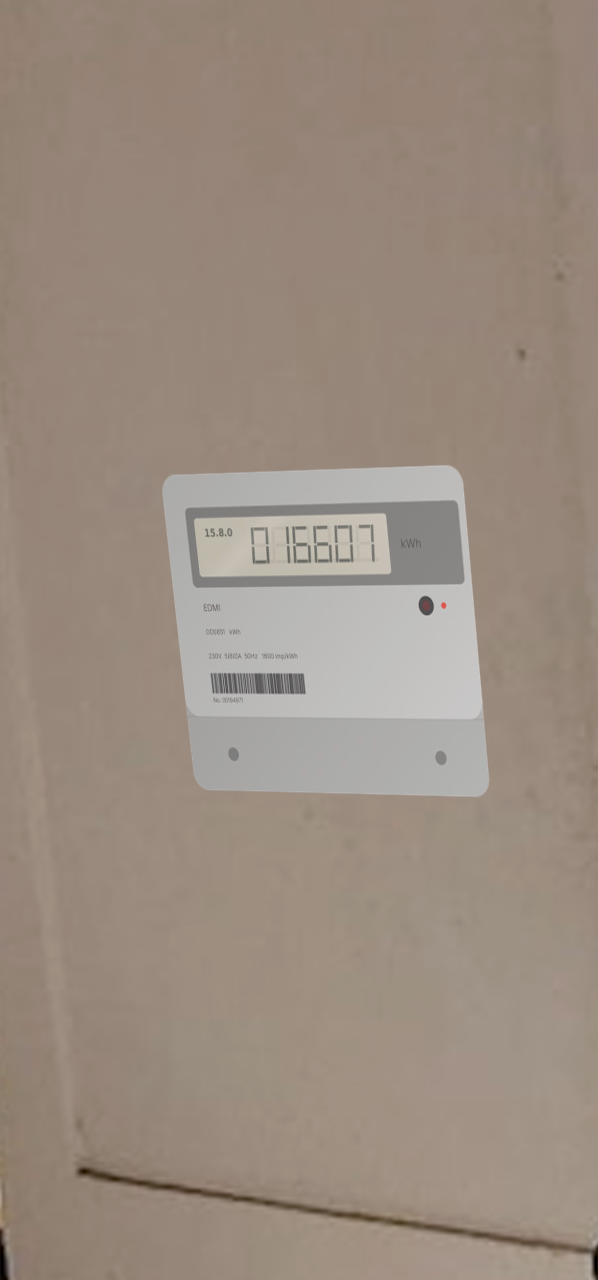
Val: 16607 kWh
